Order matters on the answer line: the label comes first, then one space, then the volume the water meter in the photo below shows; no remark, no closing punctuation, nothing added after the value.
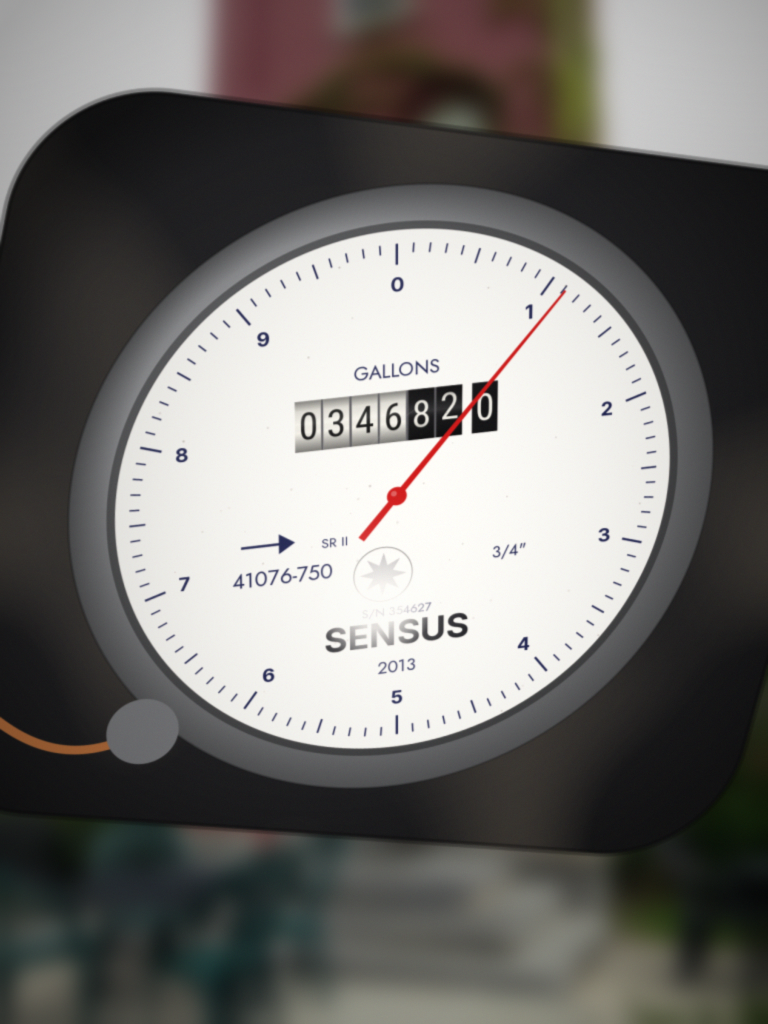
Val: 346821.1 gal
